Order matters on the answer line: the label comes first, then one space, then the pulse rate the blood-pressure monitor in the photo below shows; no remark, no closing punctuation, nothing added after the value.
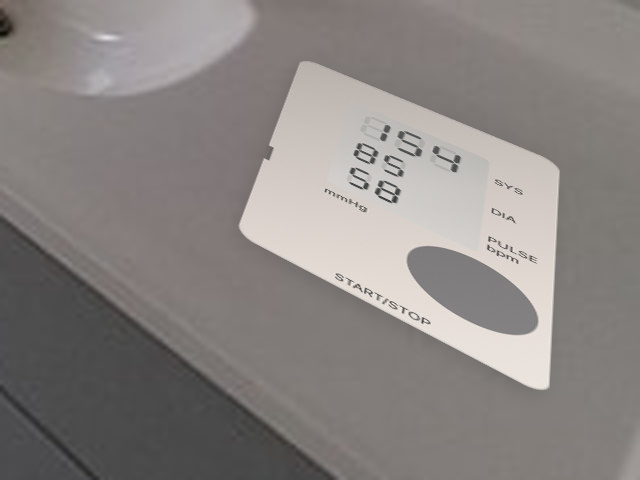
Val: 58 bpm
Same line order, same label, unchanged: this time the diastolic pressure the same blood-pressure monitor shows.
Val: 85 mmHg
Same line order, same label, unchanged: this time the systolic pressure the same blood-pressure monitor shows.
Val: 154 mmHg
